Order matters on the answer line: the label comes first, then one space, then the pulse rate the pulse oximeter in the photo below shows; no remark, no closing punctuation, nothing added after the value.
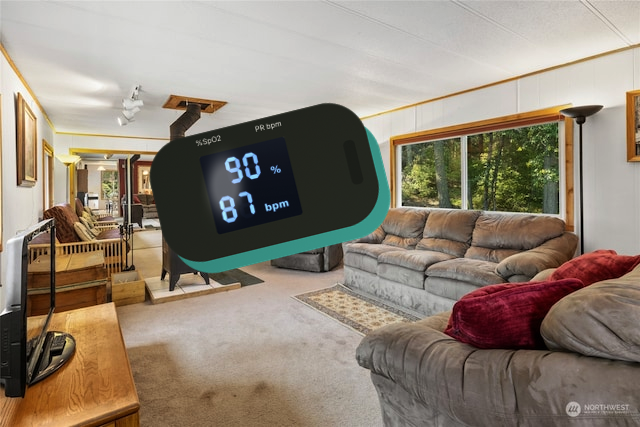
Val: 87 bpm
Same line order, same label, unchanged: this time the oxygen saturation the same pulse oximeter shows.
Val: 90 %
